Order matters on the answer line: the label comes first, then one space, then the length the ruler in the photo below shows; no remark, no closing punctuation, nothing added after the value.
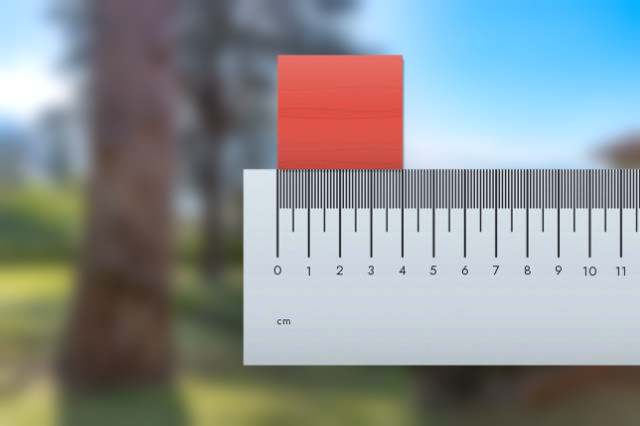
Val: 4 cm
